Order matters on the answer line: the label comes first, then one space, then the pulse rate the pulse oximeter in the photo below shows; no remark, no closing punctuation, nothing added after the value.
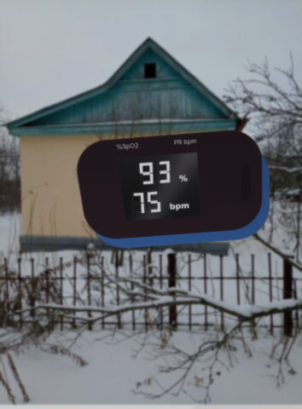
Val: 75 bpm
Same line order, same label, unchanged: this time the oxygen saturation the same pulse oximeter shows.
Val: 93 %
